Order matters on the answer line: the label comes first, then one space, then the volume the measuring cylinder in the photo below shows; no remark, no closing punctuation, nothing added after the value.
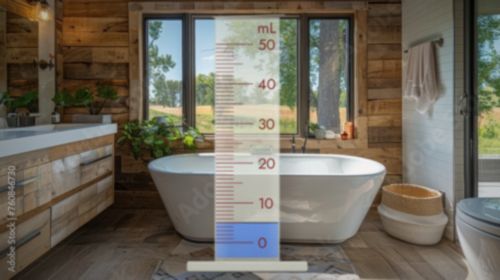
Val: 5 mL
